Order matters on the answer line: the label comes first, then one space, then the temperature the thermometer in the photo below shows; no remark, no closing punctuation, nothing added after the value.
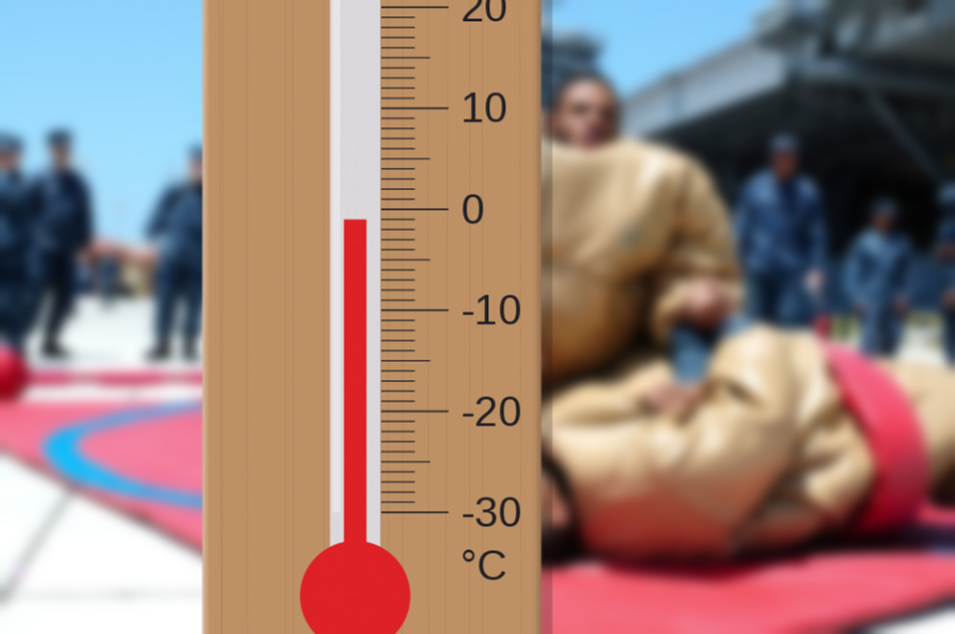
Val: -1 °C
